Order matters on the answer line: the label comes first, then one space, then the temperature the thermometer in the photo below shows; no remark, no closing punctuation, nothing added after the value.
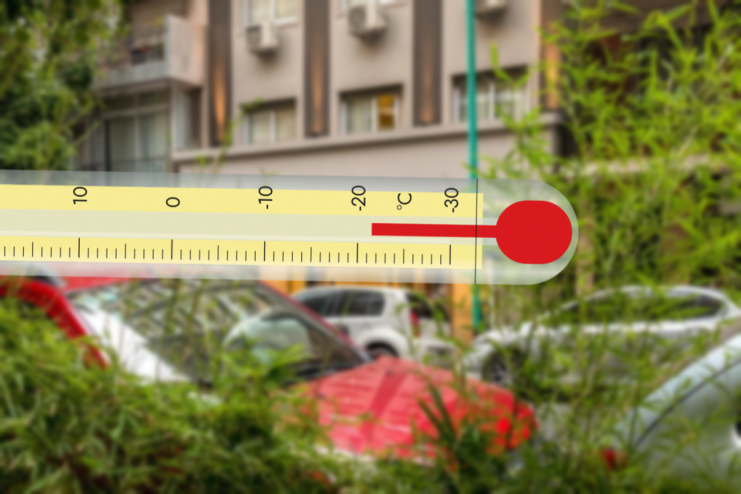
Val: -21.5 °C
